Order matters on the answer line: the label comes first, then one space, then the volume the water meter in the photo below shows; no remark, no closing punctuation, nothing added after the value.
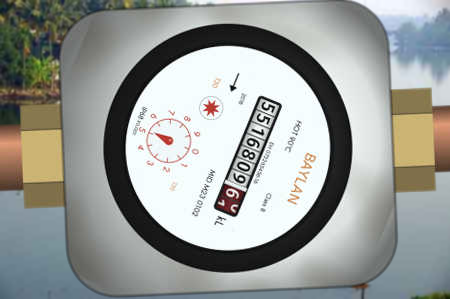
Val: 5516809.605 kL
